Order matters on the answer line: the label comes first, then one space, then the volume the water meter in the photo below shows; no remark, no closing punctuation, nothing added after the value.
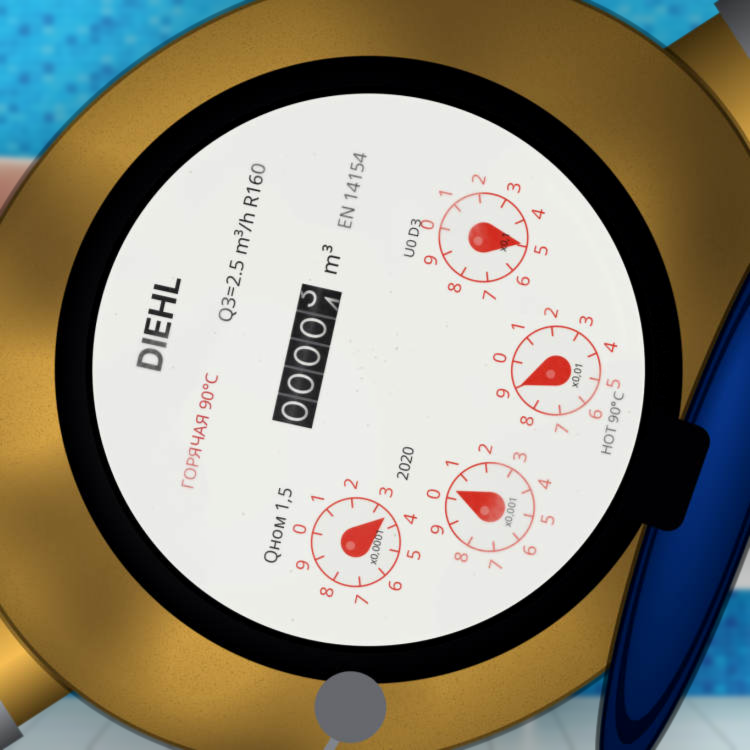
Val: 3.4903 m³
